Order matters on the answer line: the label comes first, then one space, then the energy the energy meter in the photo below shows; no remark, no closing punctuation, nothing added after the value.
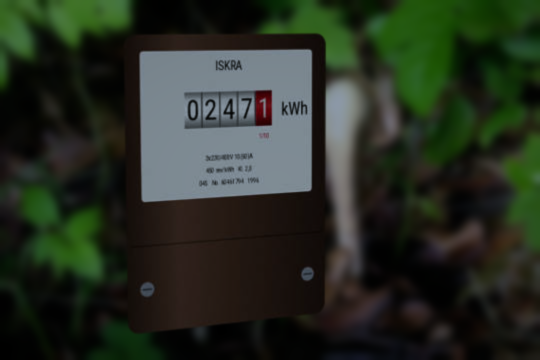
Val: 247.1 kWh
